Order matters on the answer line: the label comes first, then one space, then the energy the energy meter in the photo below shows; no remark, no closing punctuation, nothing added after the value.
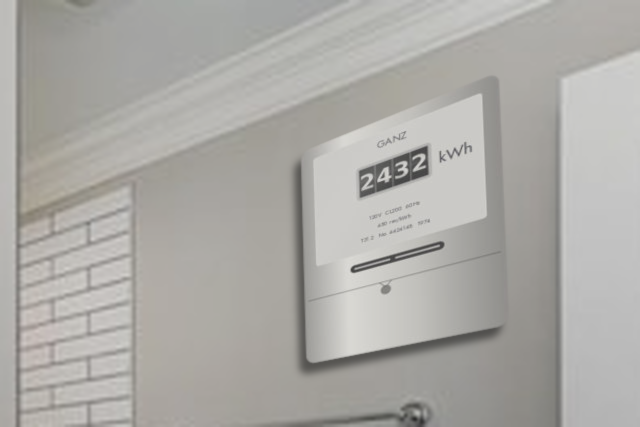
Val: 2432 kWh
